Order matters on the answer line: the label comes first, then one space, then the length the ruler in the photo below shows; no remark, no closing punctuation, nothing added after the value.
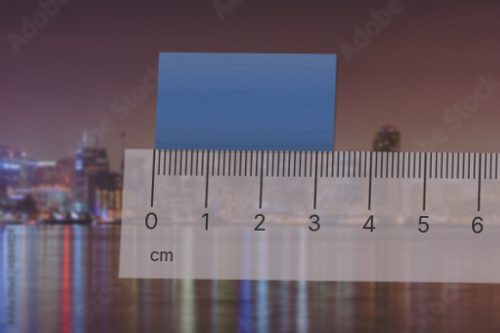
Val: 3.3 cm
